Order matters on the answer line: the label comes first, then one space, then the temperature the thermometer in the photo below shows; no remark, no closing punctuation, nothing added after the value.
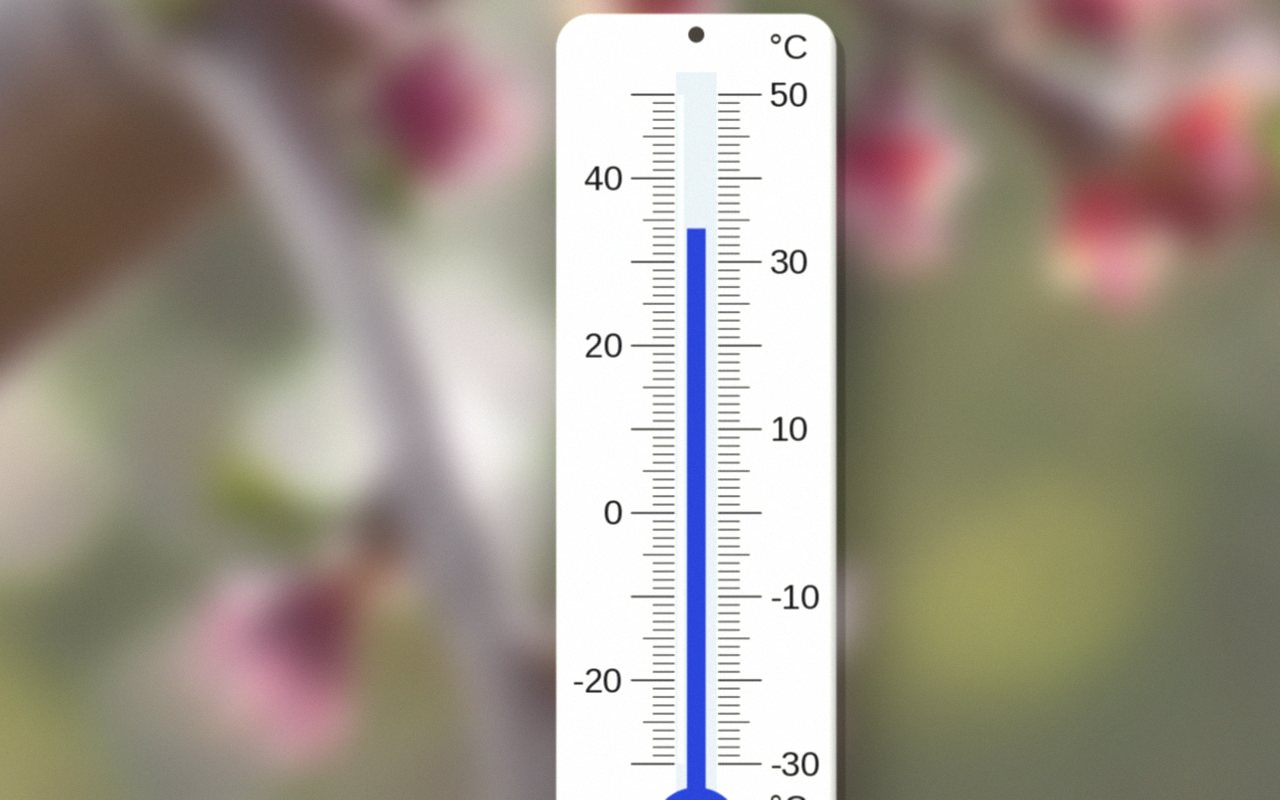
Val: 34 °C
